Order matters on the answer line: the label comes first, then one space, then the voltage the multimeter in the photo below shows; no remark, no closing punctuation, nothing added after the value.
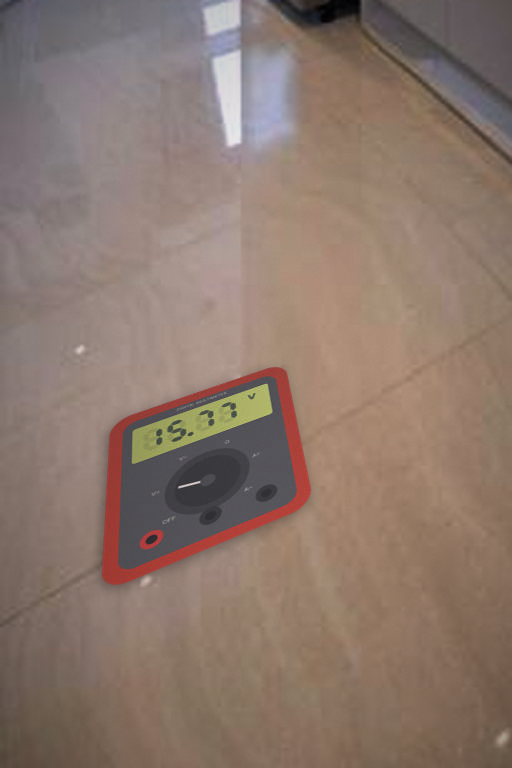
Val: 15.77 V
